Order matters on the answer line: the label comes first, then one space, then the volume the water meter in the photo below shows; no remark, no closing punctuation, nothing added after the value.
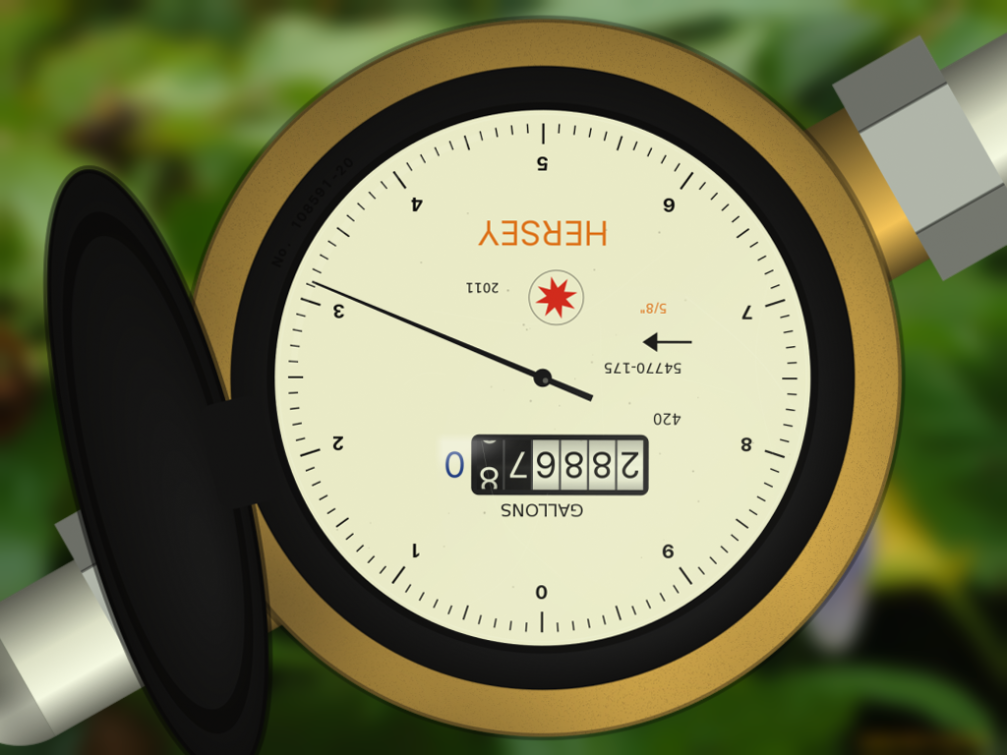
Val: 2886783.1 gal
